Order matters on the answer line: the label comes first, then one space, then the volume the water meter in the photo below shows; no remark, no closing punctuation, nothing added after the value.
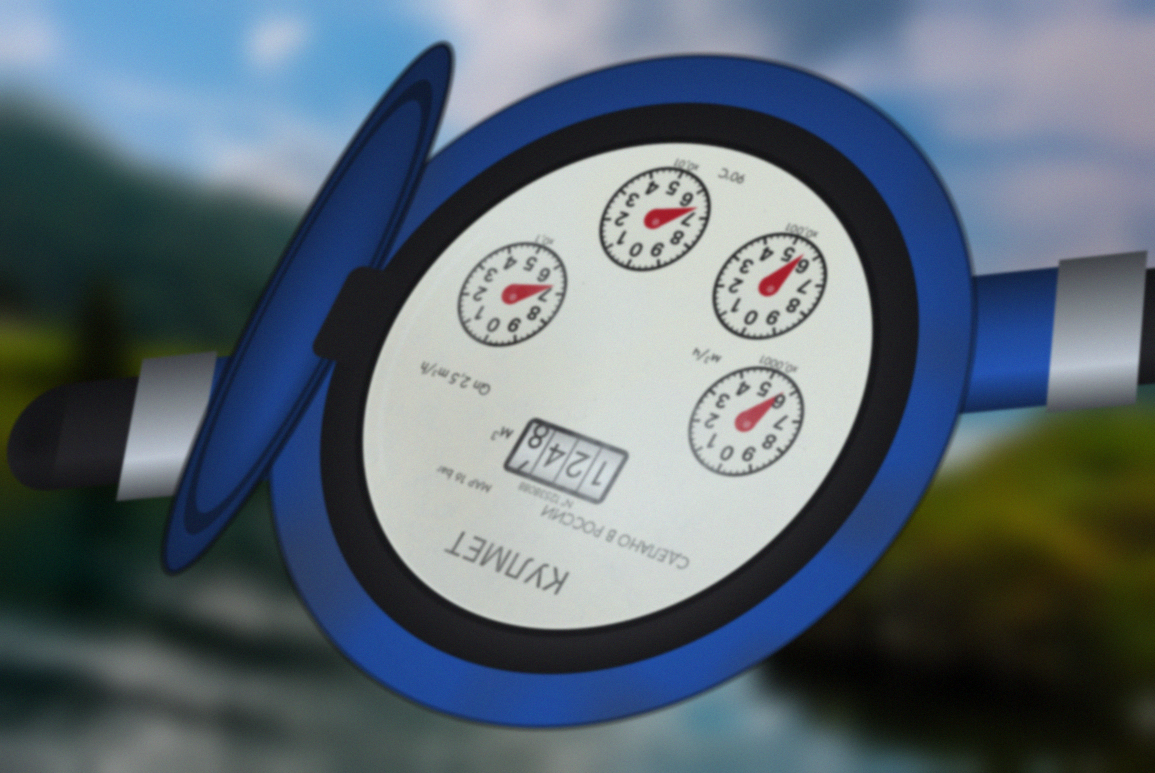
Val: 1247.6655 m³
